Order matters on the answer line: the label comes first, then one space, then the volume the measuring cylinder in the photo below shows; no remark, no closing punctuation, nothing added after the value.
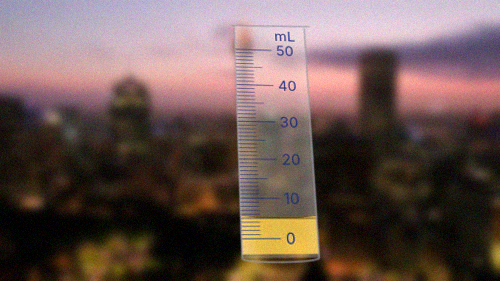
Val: 5 mL
